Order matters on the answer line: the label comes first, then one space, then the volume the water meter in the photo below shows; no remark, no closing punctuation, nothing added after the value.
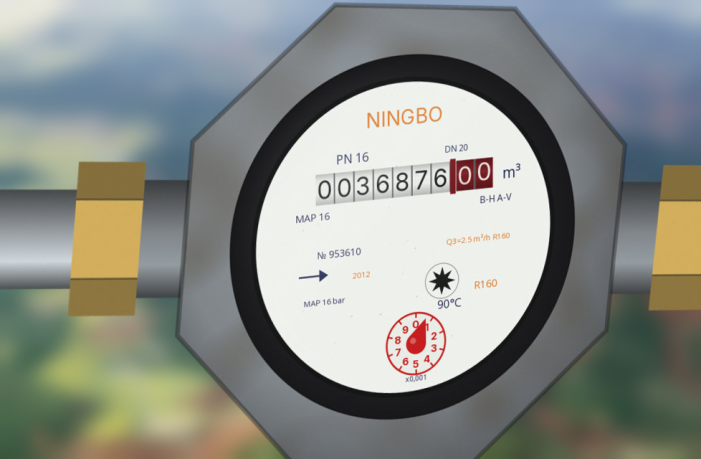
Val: 36876.000 m³
